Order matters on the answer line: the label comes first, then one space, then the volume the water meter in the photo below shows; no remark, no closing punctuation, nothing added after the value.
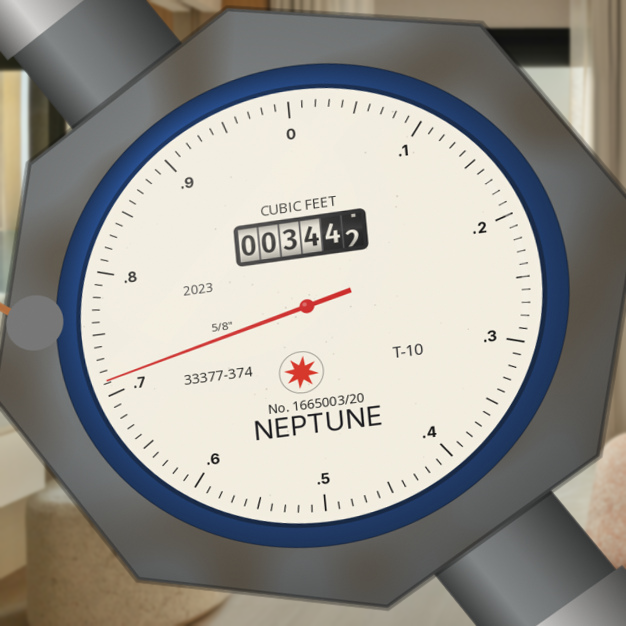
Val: 3441.71 ft³
